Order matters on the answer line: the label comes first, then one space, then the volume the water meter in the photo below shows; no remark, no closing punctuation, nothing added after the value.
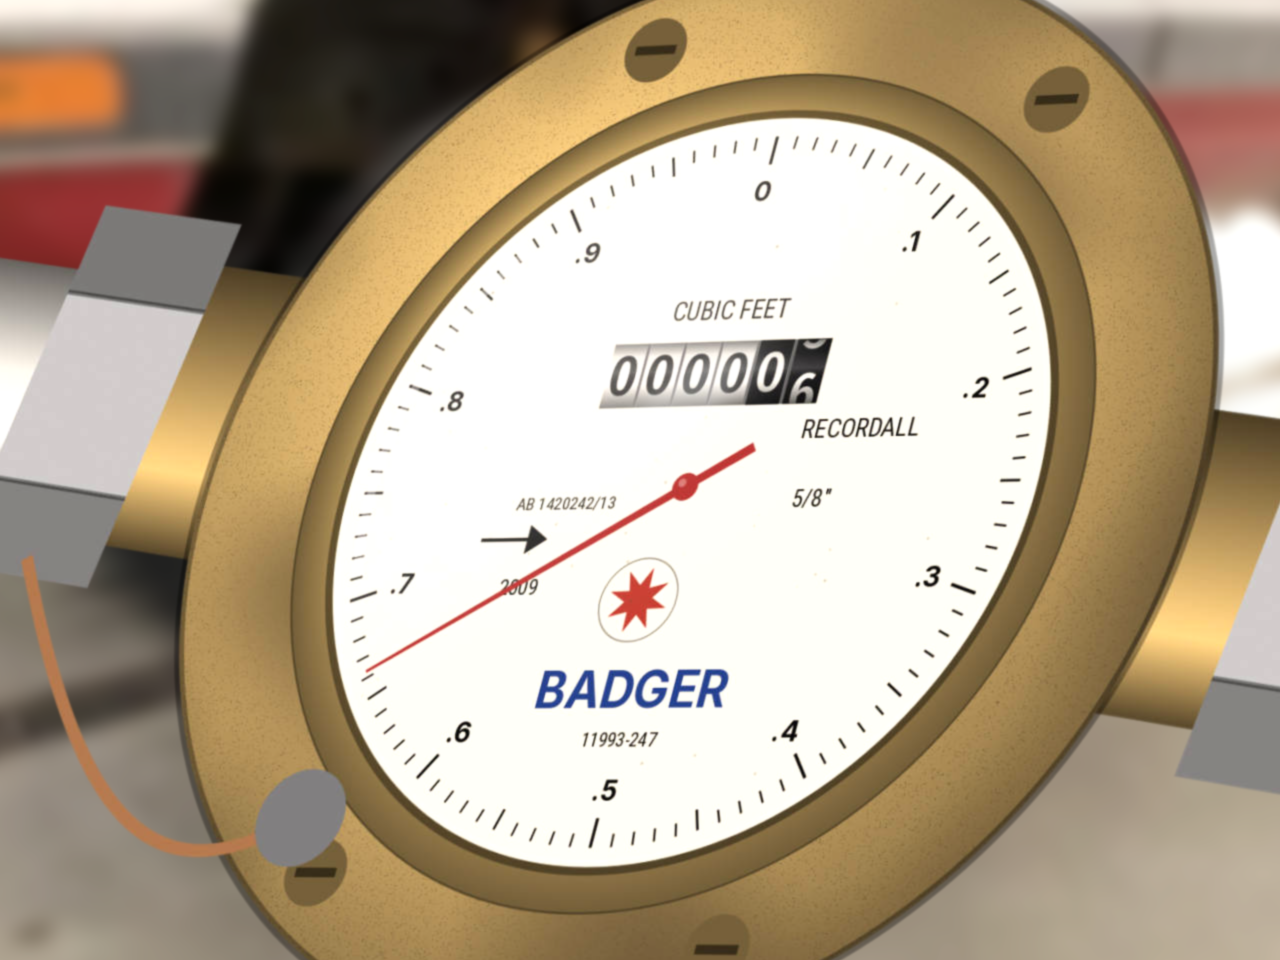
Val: 5.66 ft³
